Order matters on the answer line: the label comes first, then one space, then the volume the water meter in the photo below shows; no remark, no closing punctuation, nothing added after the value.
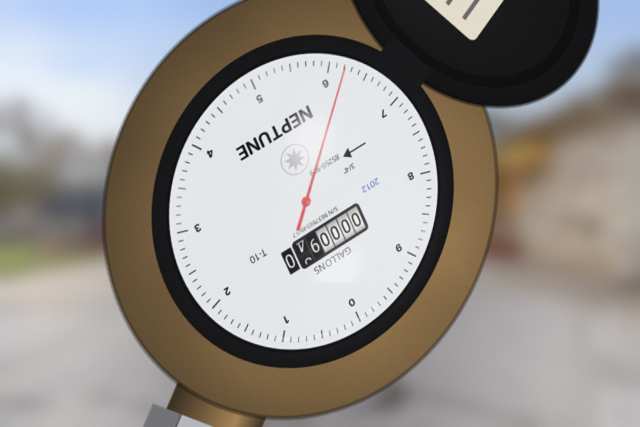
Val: 936.2 gal
